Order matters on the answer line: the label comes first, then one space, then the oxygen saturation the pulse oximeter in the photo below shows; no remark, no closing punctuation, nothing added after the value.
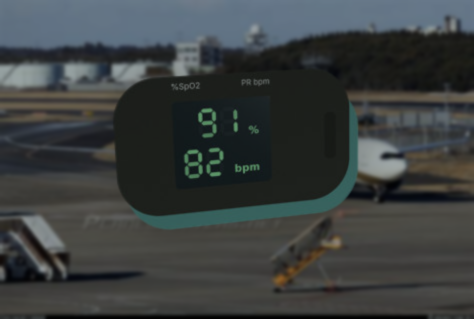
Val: 91 %
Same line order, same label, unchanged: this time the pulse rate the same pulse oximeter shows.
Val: 82 bpm
